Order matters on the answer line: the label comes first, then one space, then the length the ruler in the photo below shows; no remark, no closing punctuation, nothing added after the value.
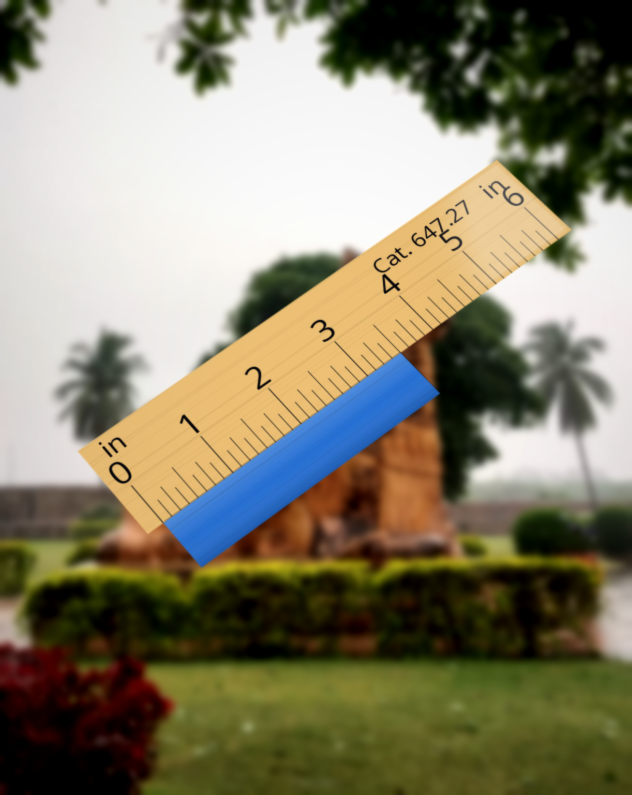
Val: 3.5 in
